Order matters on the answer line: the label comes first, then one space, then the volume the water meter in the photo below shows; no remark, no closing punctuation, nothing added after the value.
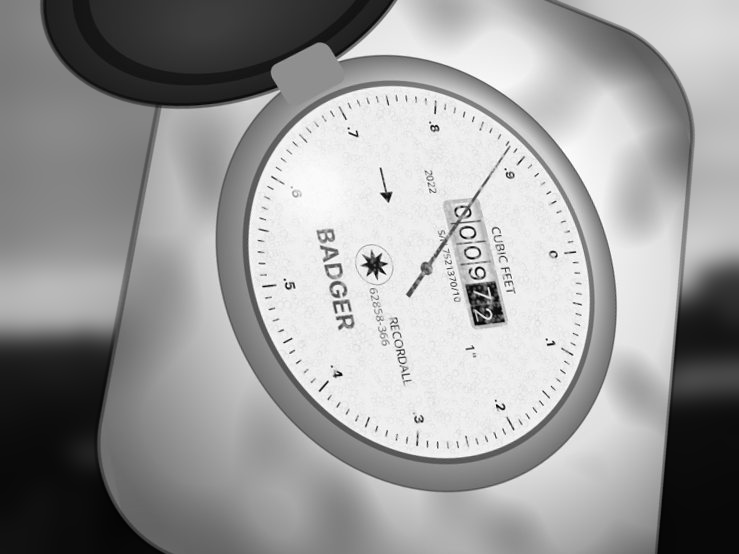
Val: 971.88 ft³
